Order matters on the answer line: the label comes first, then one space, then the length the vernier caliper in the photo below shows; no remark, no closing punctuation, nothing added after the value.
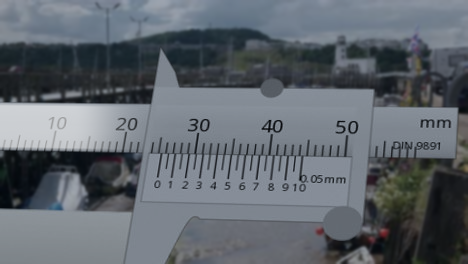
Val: 25.4 mm
